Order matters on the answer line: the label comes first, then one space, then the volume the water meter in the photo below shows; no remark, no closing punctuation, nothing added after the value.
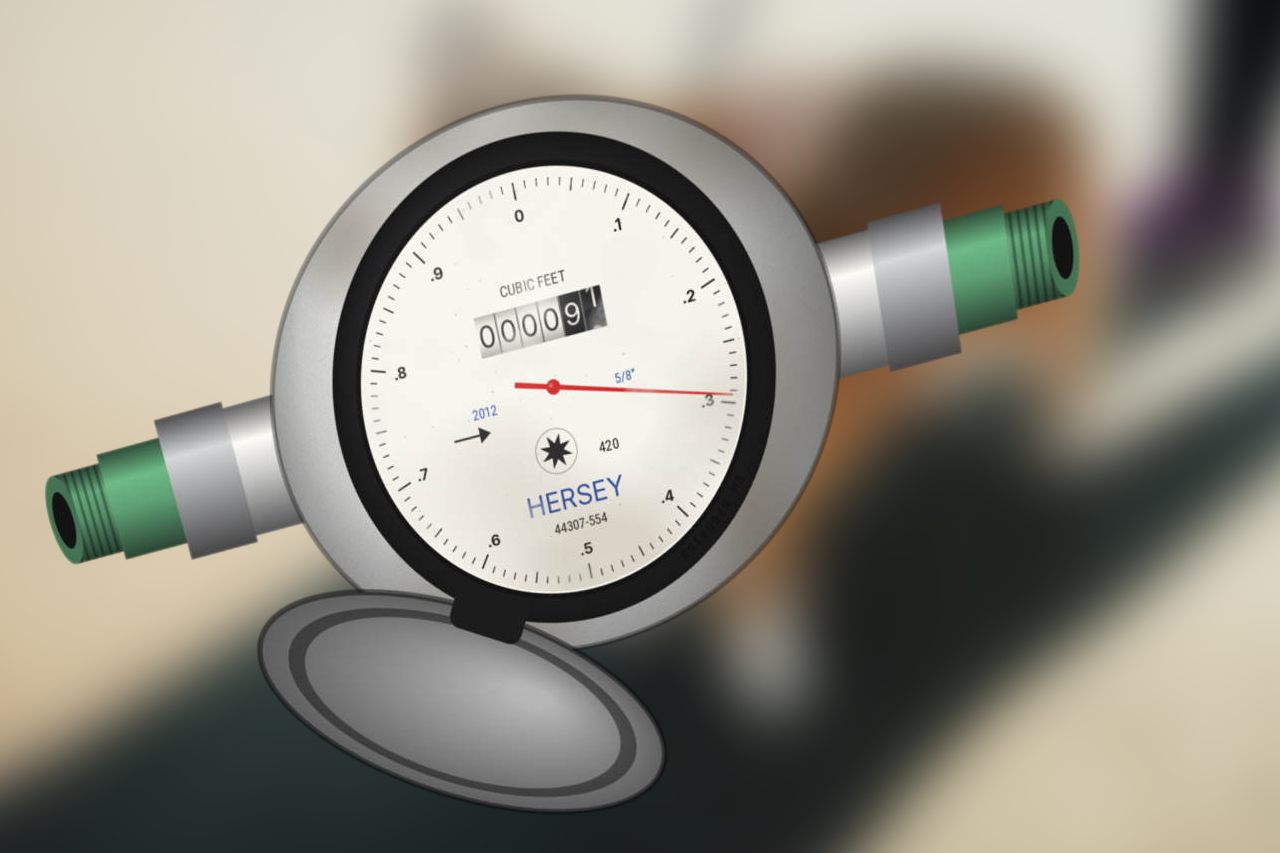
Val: 91.29 ft³
